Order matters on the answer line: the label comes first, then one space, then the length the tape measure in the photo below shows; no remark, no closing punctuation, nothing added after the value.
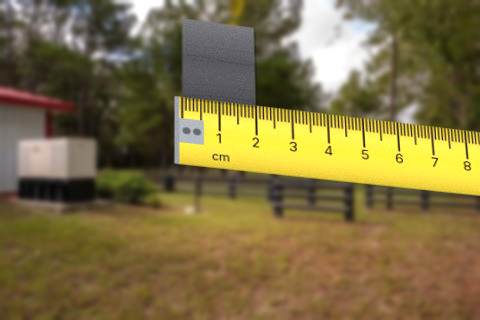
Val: 2 cm
